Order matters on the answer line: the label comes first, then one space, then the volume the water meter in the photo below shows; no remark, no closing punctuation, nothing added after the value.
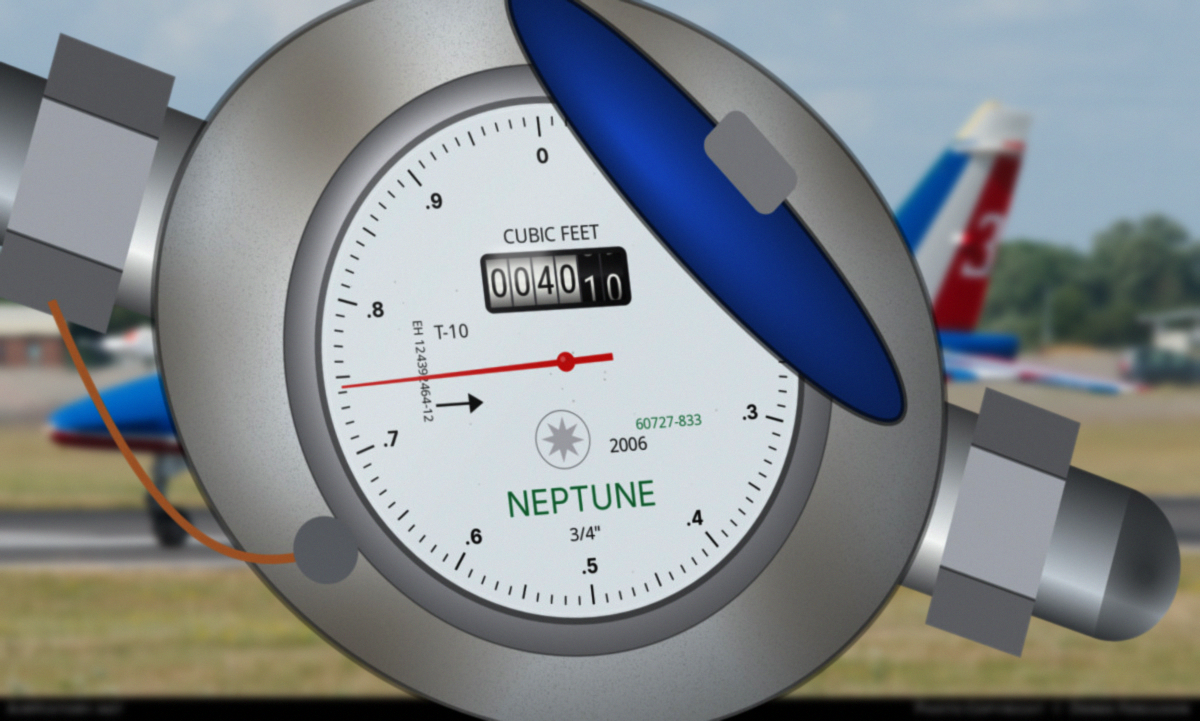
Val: 4009.74 ft³
